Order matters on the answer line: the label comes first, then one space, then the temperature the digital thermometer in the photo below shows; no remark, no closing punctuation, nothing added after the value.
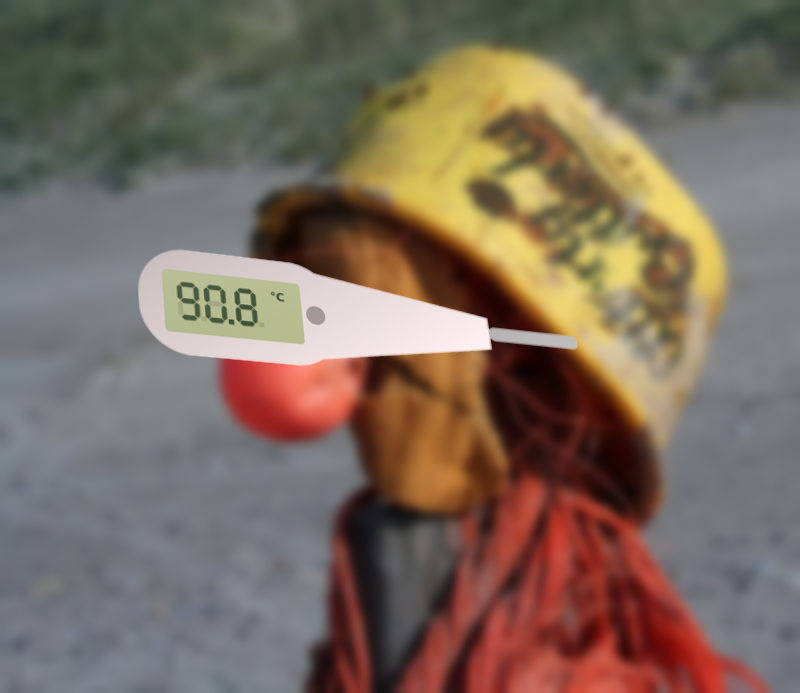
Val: 90.8 °C
